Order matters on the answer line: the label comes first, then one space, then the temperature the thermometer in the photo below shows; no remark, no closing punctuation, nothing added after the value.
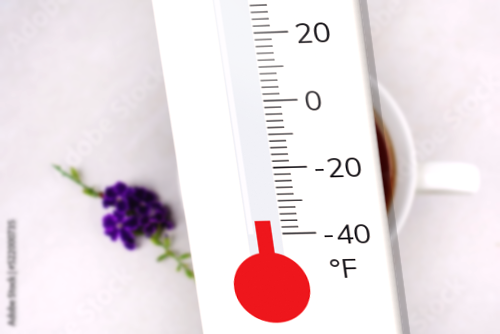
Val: -36 °F
